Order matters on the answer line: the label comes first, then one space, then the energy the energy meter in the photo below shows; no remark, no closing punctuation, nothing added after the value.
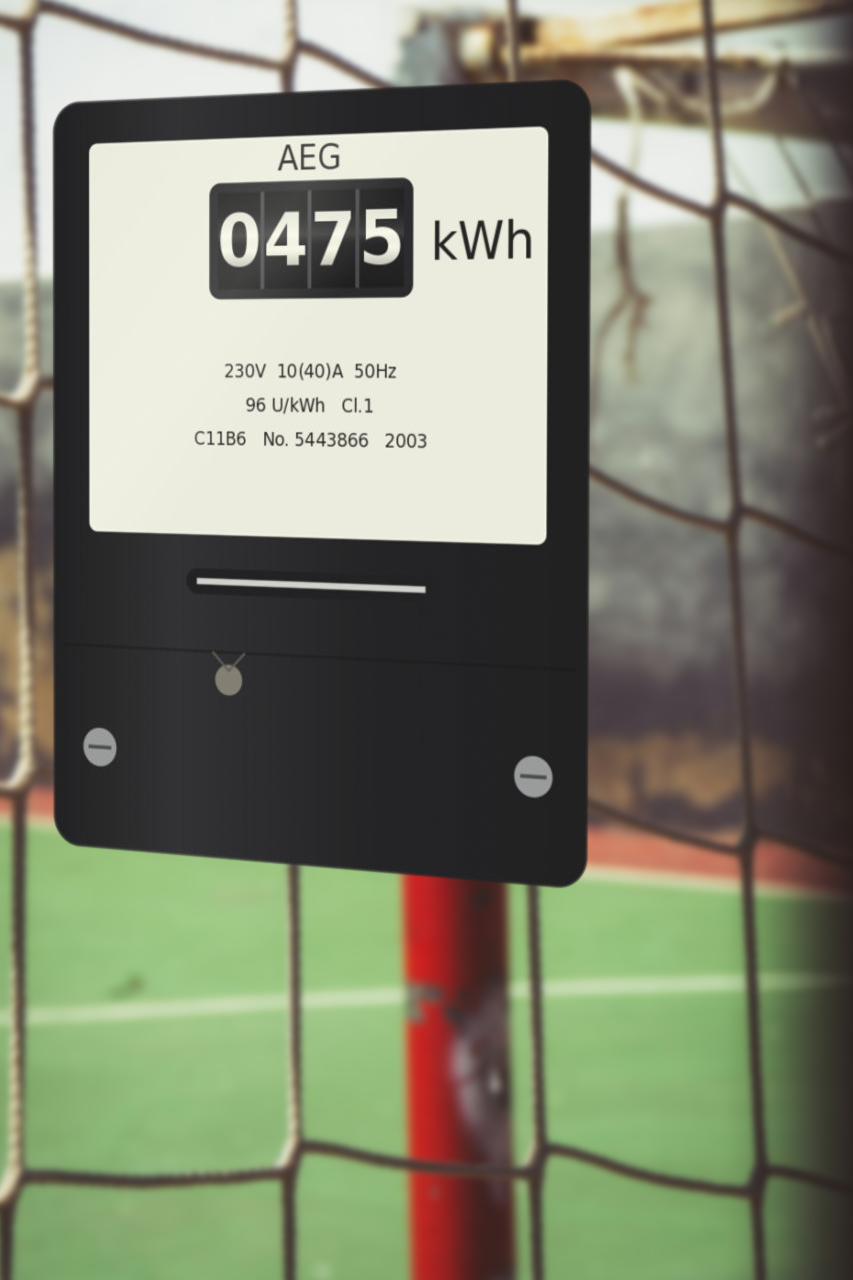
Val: 475 kWh
